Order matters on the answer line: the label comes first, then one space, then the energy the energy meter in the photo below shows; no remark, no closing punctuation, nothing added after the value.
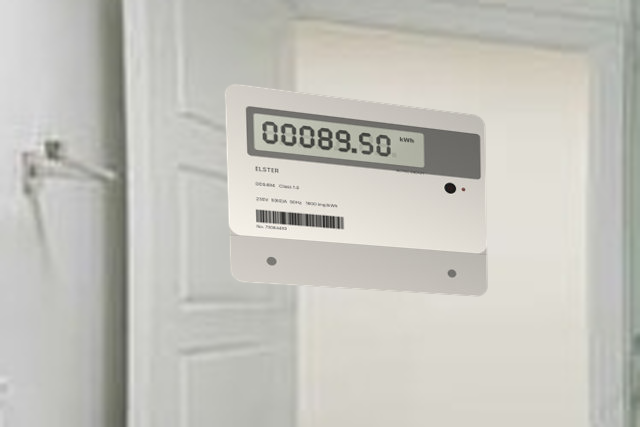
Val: 89.50 kWh
